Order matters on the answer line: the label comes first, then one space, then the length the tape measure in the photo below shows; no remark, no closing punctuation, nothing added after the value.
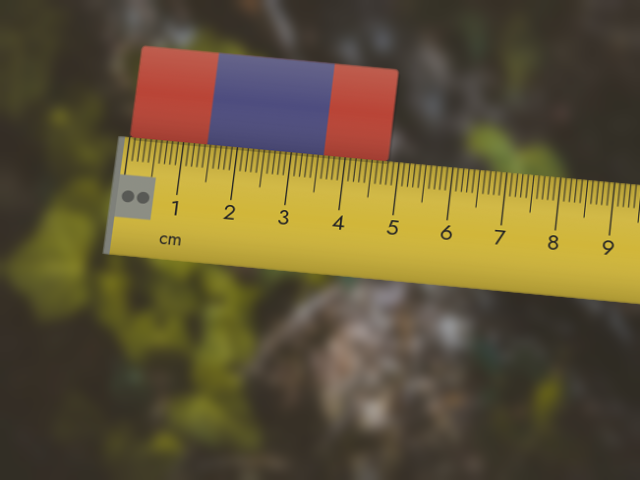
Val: 4.8 cm
